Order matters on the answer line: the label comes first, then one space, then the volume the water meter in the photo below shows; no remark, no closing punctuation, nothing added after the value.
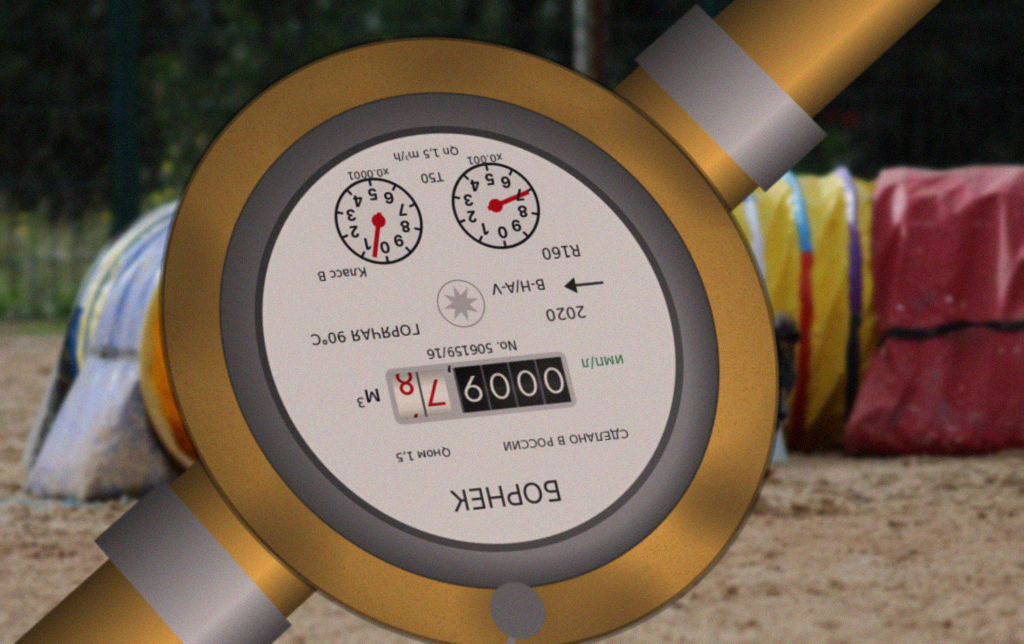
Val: 9.7770 m³
